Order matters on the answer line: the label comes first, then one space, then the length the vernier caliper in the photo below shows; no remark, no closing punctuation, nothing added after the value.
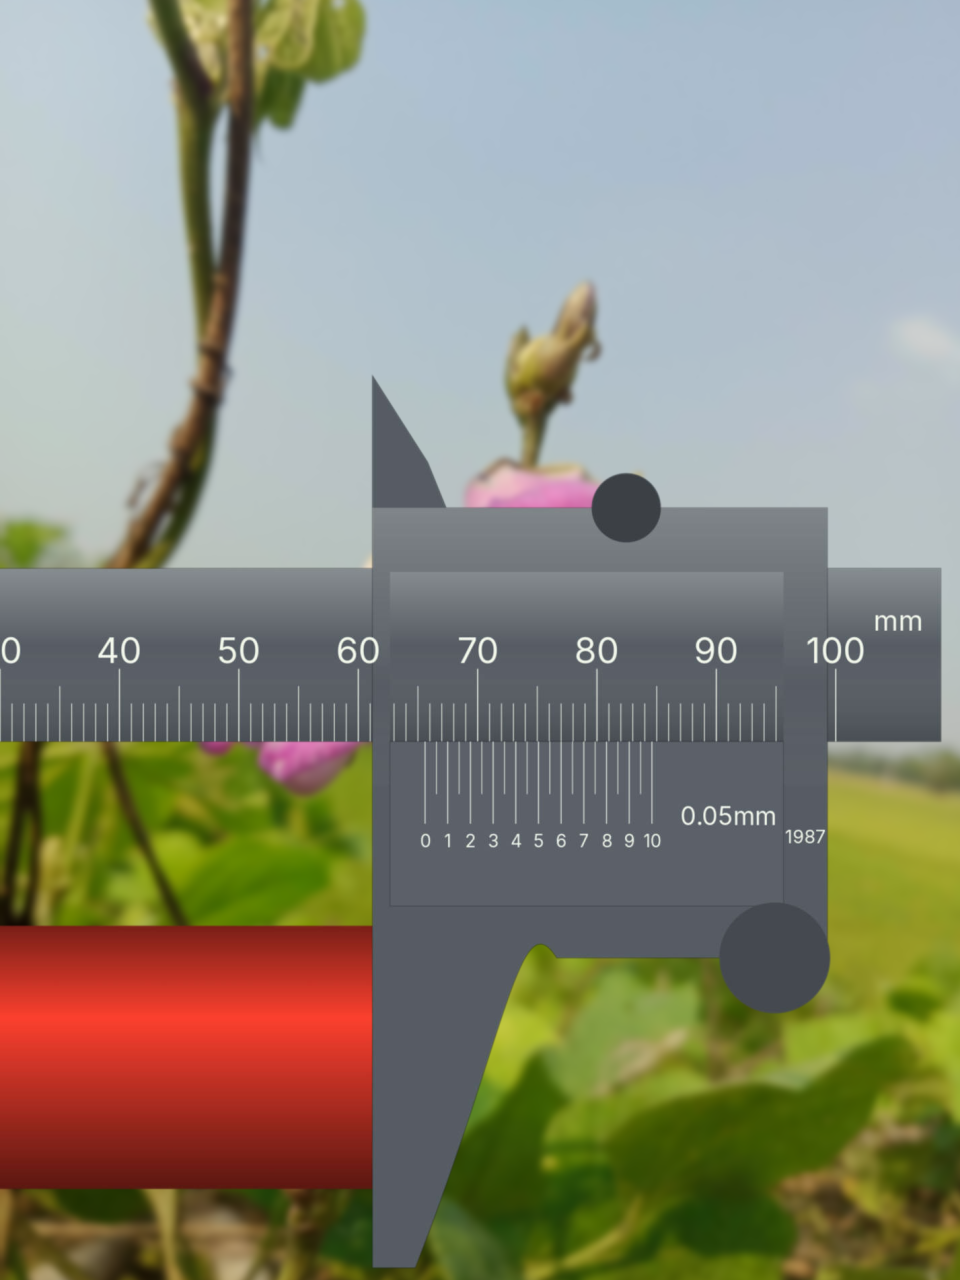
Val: 65.6 mm
